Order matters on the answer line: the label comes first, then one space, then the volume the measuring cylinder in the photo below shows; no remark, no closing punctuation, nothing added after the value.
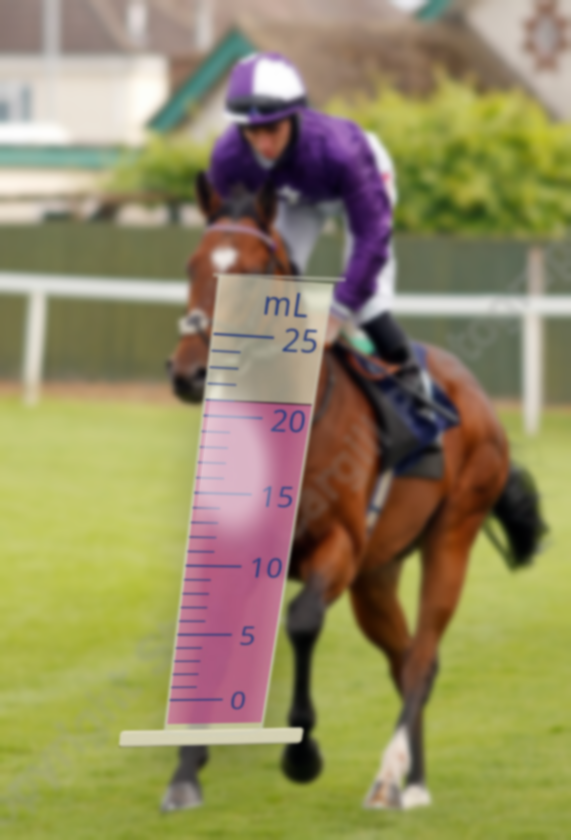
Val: 21 mL
